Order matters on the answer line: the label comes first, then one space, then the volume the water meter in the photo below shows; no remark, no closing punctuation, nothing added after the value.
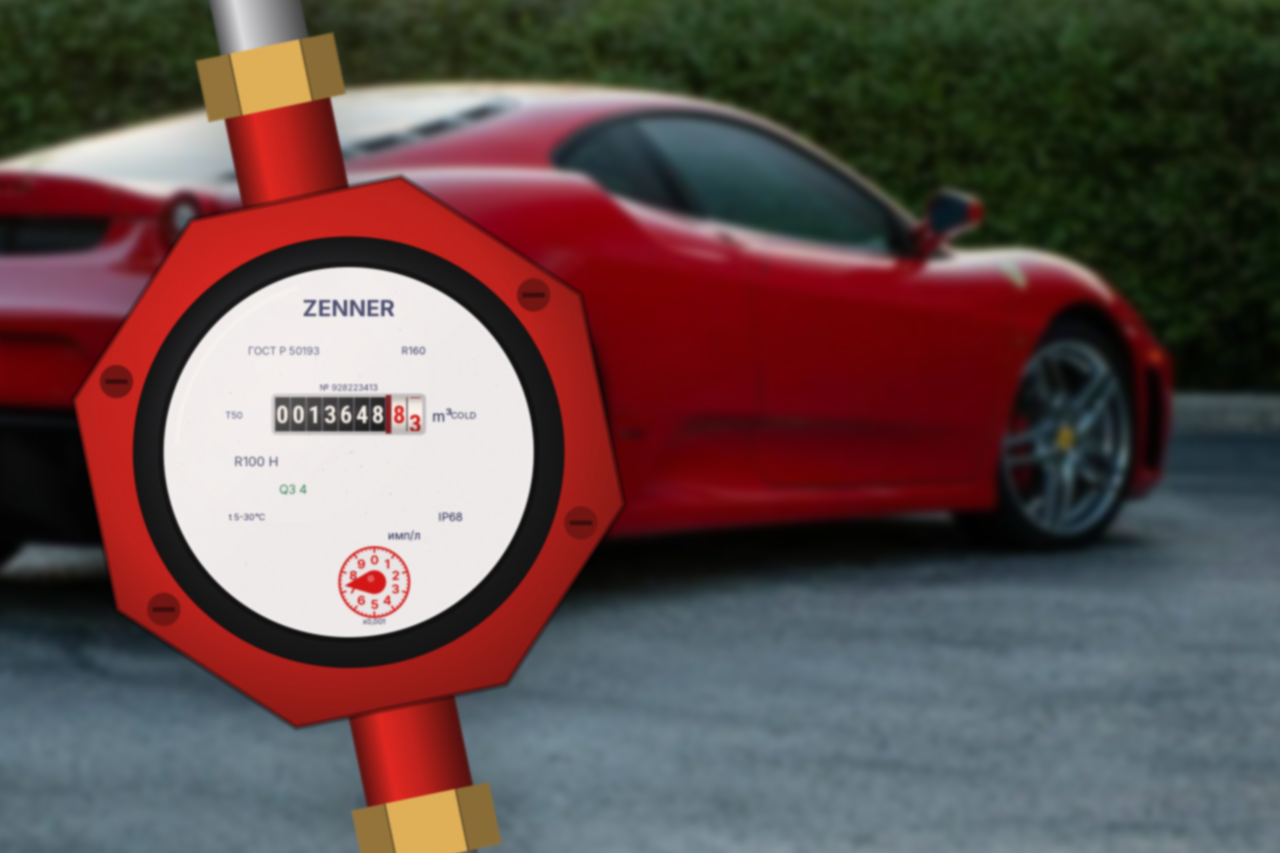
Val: 13648.827 m³
